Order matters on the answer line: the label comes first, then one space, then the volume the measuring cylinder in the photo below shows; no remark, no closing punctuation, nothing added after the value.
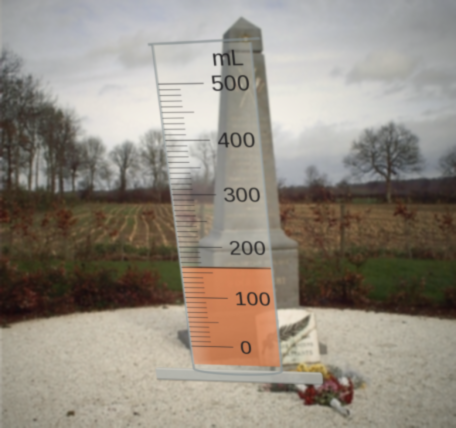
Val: 160 mL
